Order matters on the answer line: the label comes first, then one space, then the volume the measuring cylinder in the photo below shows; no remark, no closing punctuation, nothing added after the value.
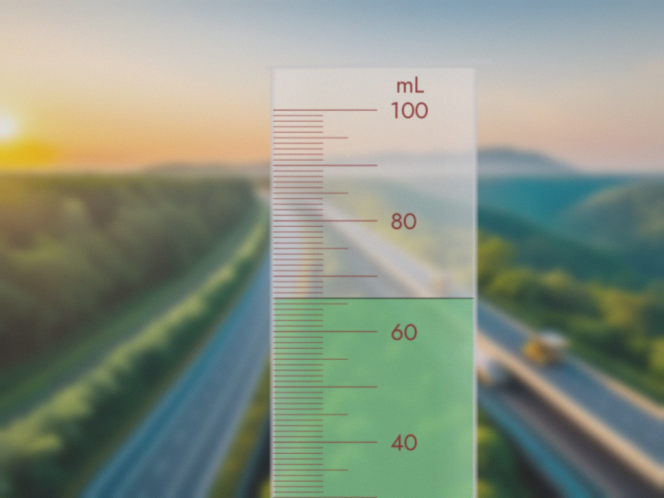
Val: 66 mL
